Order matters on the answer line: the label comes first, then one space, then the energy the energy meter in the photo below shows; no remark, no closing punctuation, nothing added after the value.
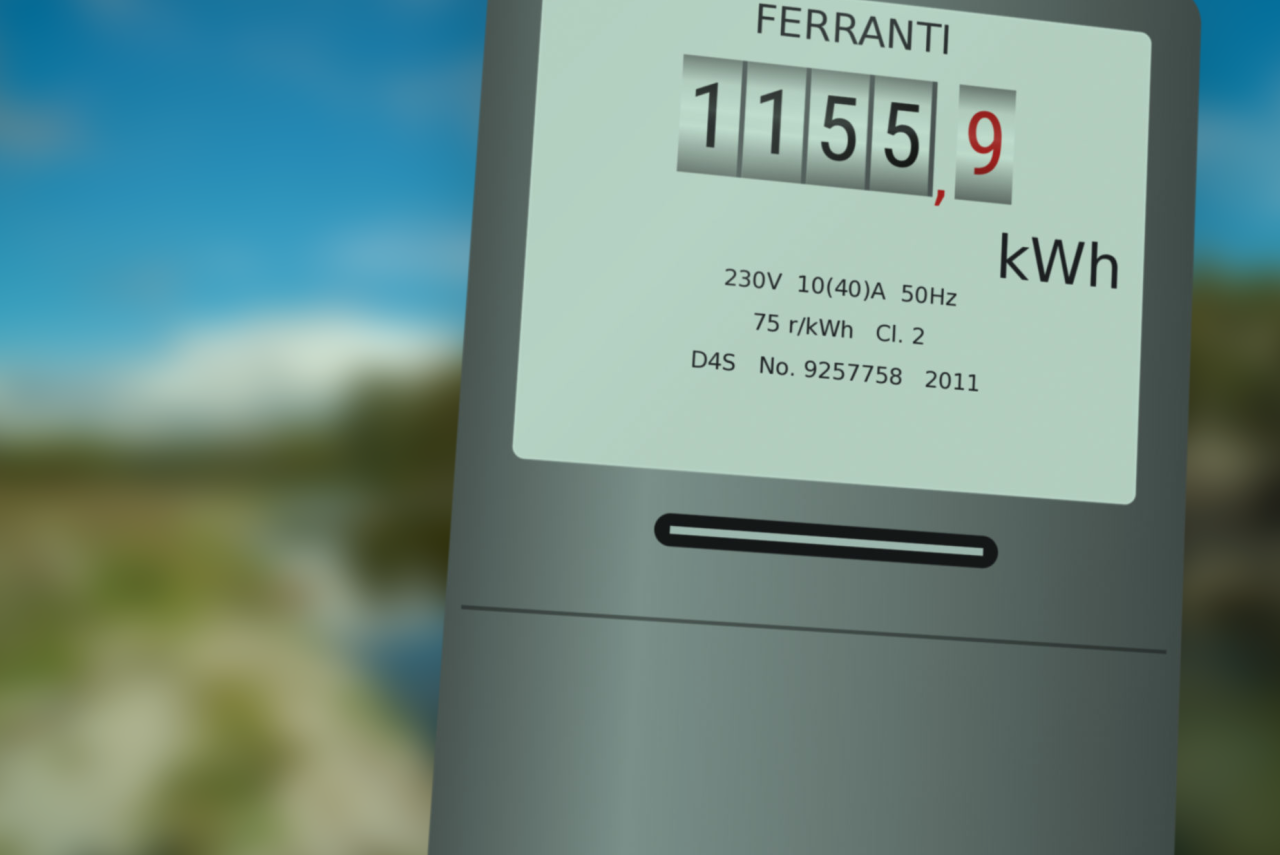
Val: 1155.9 kWh
